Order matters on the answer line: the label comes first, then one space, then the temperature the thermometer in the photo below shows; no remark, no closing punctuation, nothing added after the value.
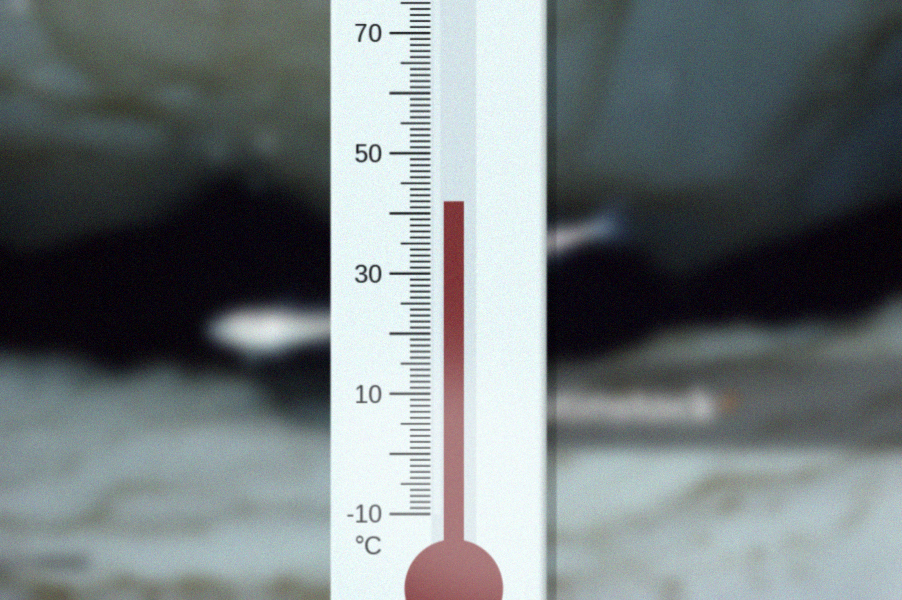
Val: 42 °C
